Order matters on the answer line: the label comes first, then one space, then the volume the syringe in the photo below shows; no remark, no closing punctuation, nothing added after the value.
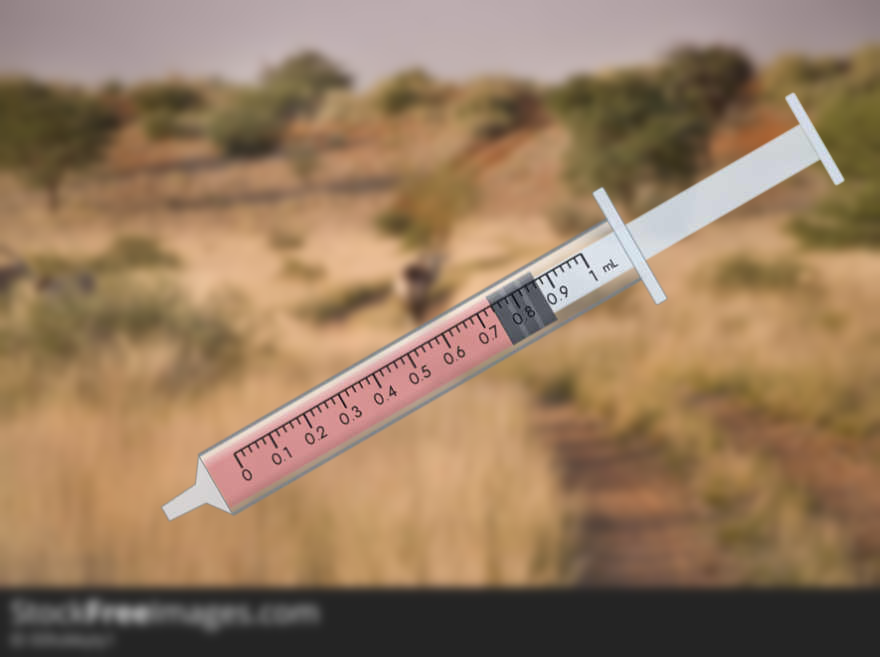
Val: 0.74 mL
